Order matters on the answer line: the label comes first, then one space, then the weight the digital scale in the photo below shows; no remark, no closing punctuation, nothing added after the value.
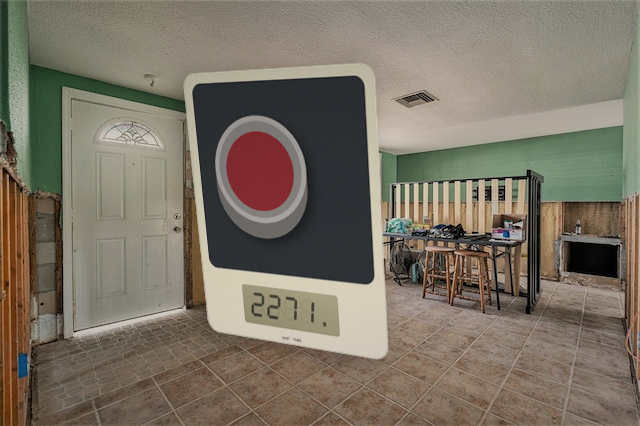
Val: 2271 g
